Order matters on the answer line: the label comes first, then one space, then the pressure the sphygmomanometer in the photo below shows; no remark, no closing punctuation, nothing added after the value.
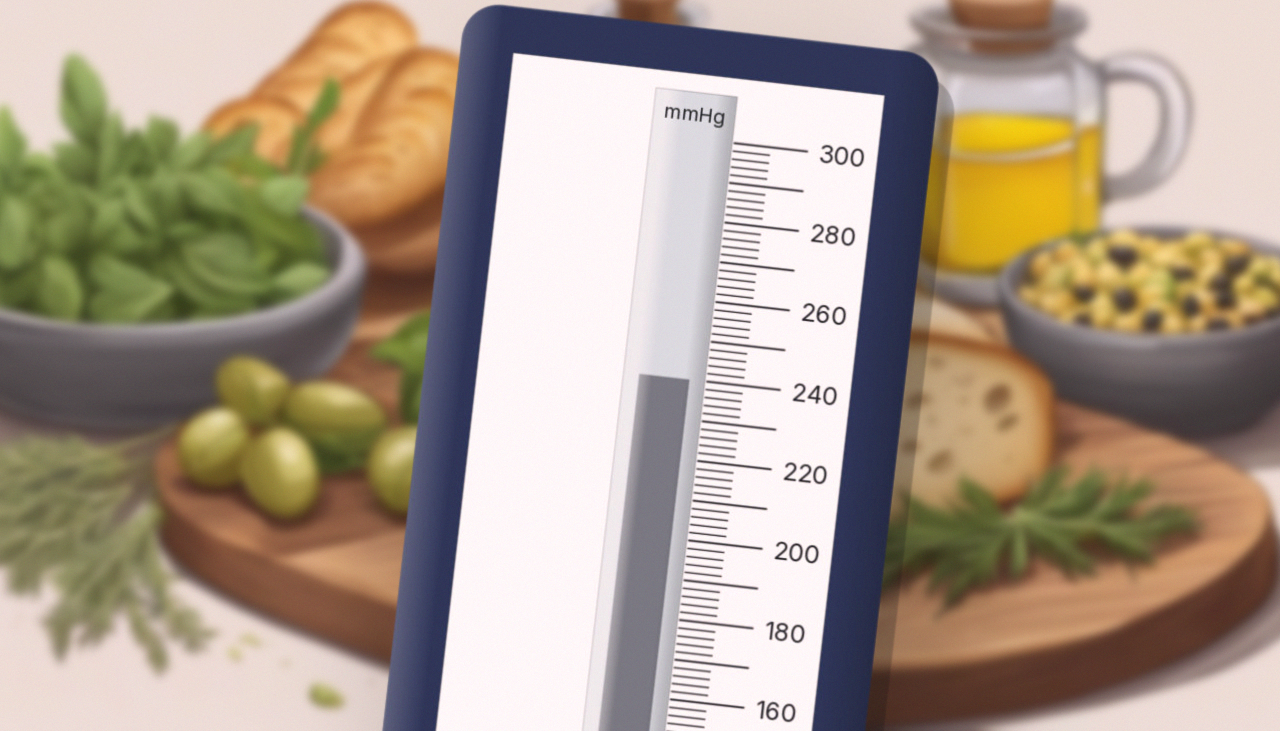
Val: 240 mmHg
